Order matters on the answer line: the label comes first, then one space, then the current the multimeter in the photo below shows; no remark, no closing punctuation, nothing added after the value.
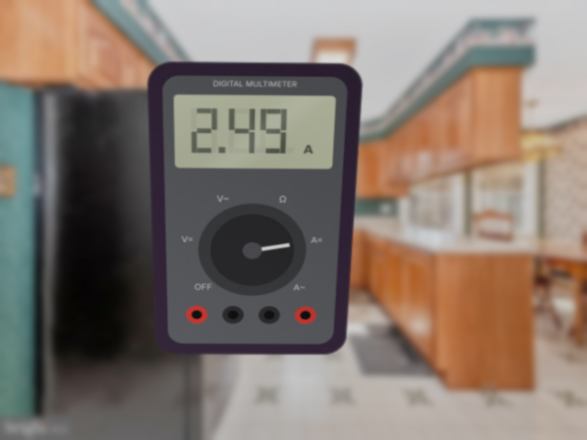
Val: 2.49 A
